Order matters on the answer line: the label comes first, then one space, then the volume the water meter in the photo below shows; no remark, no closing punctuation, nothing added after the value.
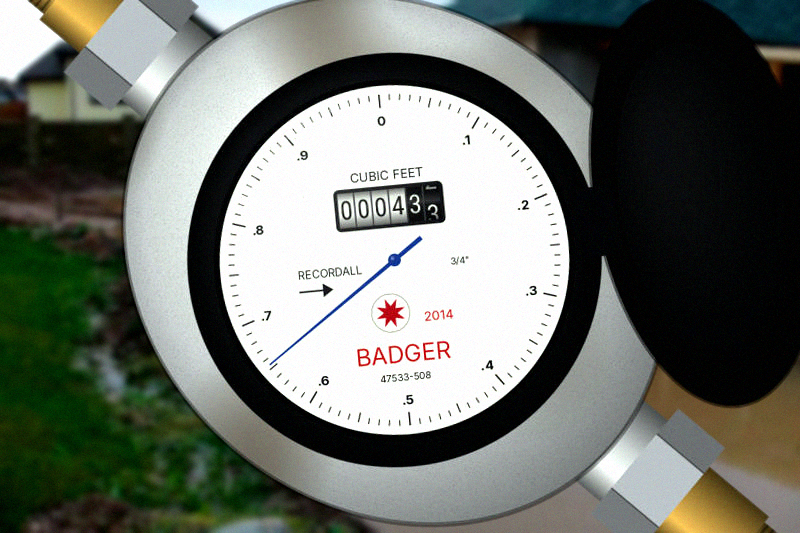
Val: 432.65 ft³
